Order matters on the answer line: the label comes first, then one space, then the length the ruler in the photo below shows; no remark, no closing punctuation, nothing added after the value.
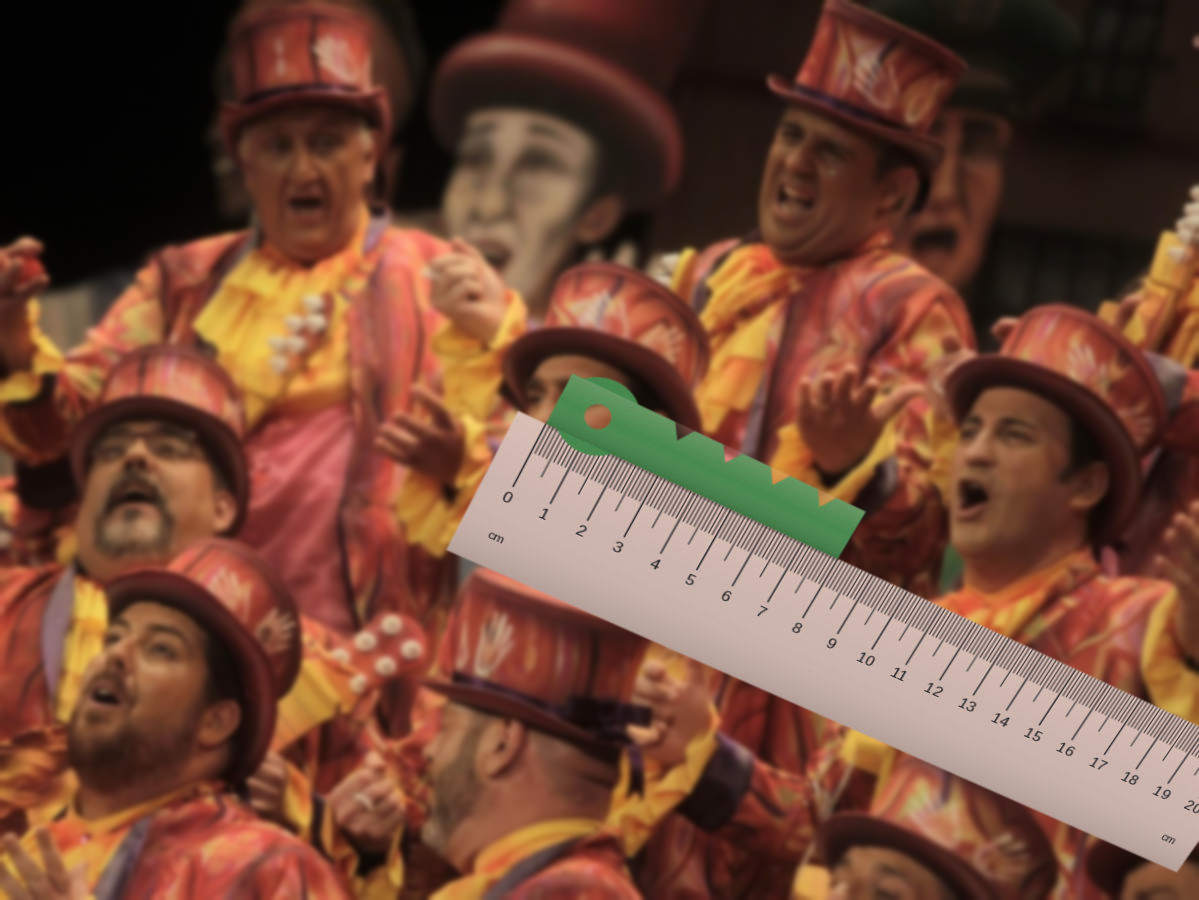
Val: 8 cm
